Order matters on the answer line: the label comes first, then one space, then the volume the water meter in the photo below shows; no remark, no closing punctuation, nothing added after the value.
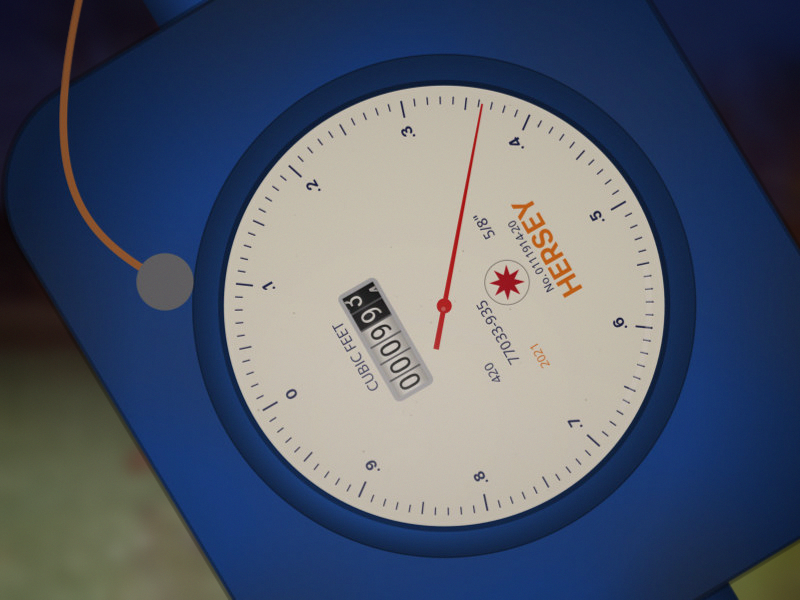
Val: 993.36 ft³
